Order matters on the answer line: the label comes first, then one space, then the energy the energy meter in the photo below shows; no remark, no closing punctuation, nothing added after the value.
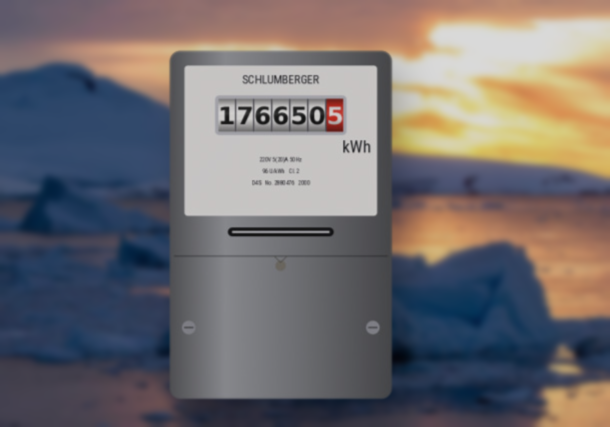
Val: 176650.5 kWh
